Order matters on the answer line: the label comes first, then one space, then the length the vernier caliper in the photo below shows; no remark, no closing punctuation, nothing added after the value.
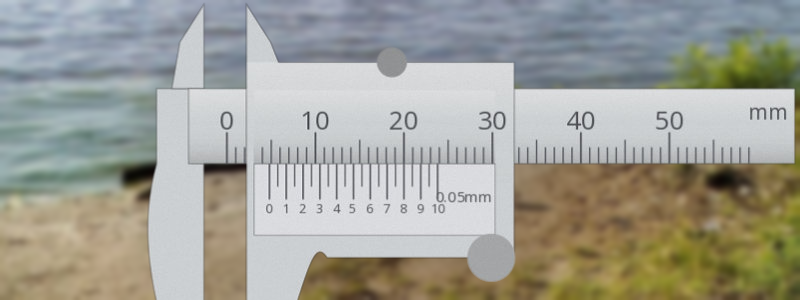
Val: 4.8 mm
